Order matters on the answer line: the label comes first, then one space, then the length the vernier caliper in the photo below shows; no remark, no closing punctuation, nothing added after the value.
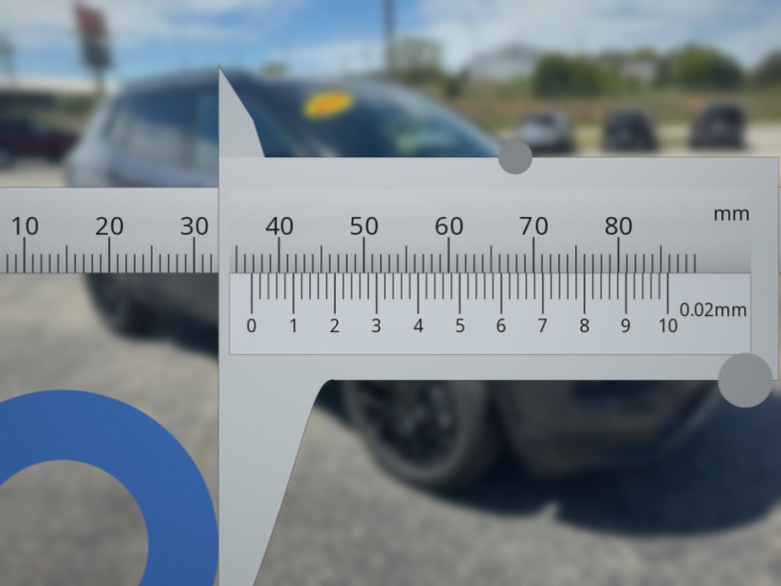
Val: 36.8 mm
